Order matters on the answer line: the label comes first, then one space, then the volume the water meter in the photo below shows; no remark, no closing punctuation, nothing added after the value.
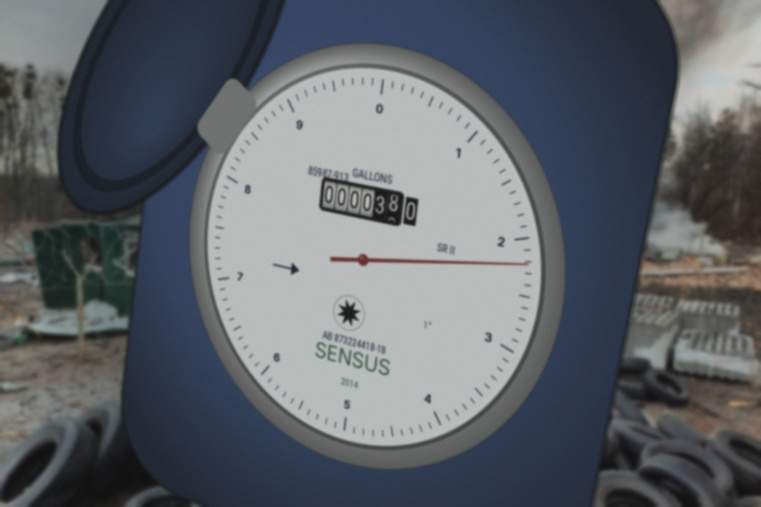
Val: 382.2 gal
